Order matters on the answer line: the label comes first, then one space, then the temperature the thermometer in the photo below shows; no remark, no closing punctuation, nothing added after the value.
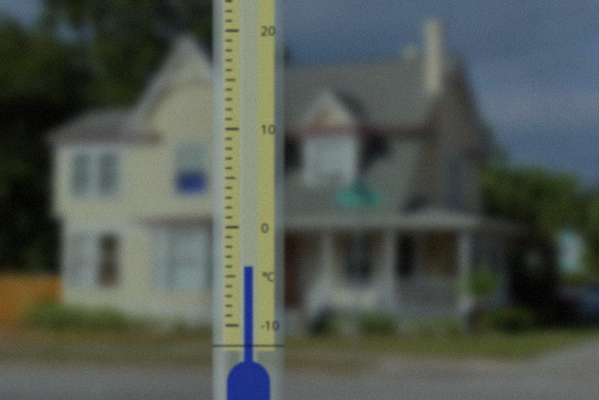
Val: -4 °C
